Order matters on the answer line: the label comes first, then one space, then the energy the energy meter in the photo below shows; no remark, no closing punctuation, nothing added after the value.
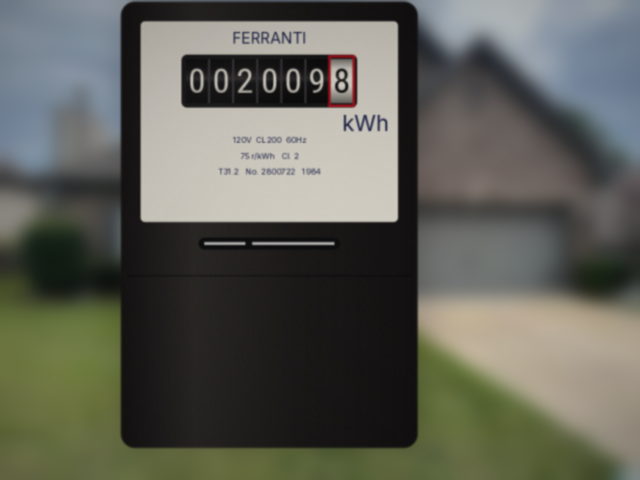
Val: 2009.8 kWh
